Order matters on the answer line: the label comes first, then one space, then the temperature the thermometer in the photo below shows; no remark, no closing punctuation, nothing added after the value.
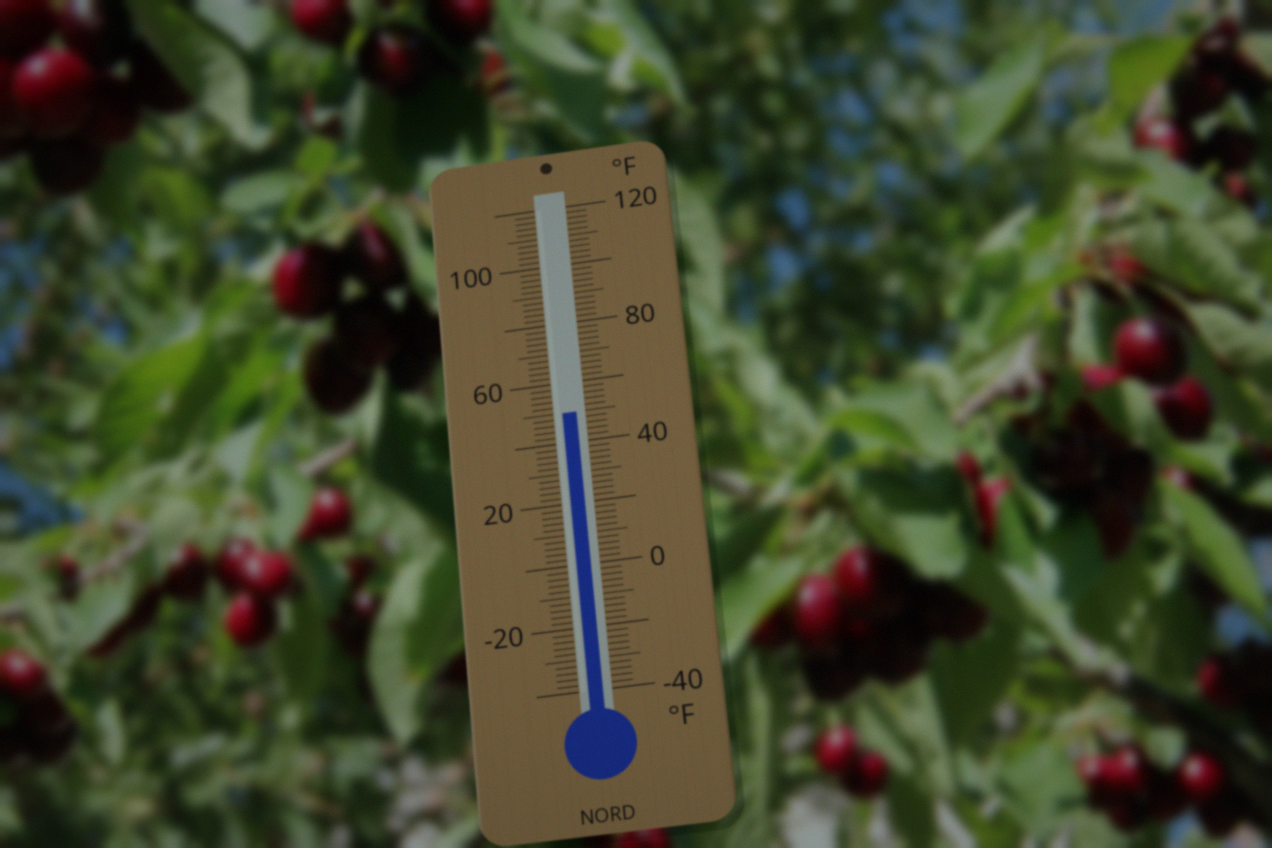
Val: 50 °F
